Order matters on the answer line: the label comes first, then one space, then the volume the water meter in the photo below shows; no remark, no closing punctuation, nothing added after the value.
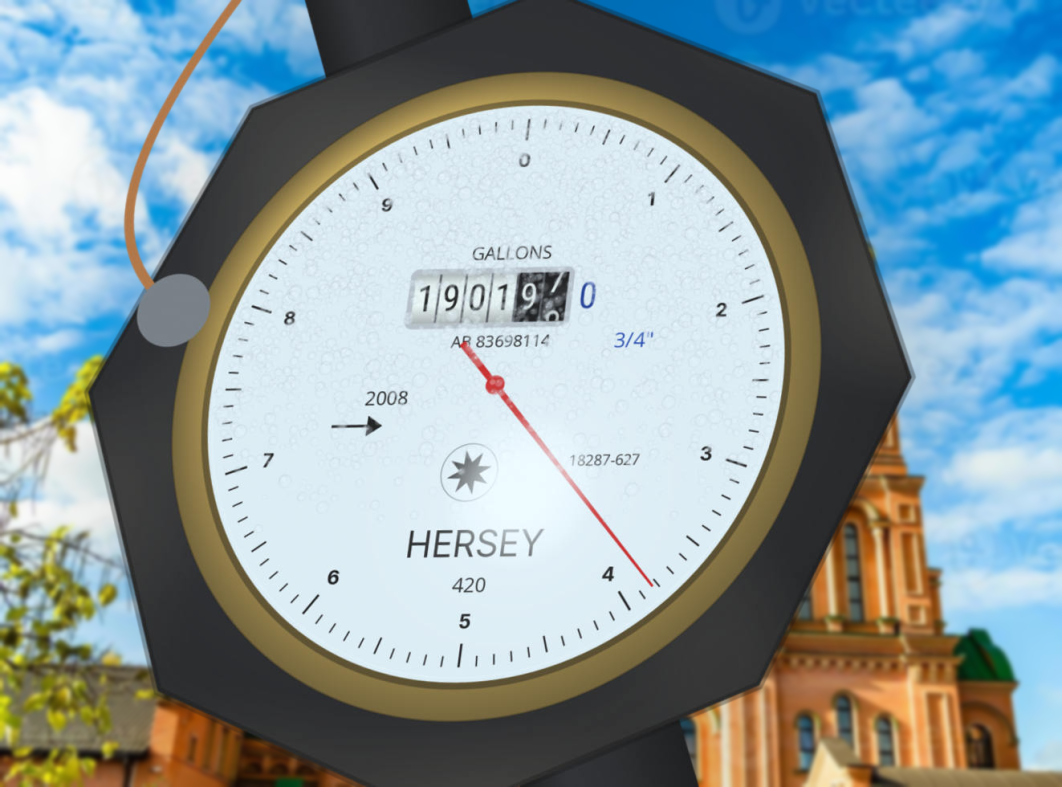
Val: 1901973.8 gal
